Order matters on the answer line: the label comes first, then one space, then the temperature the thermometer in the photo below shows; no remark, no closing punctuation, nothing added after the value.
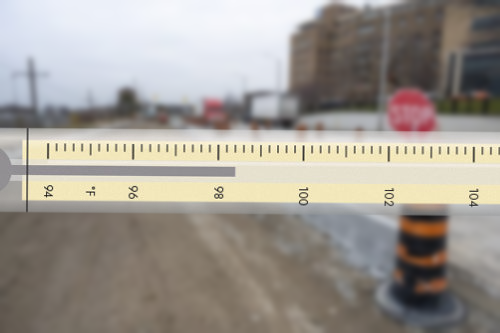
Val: 98.4 °F
